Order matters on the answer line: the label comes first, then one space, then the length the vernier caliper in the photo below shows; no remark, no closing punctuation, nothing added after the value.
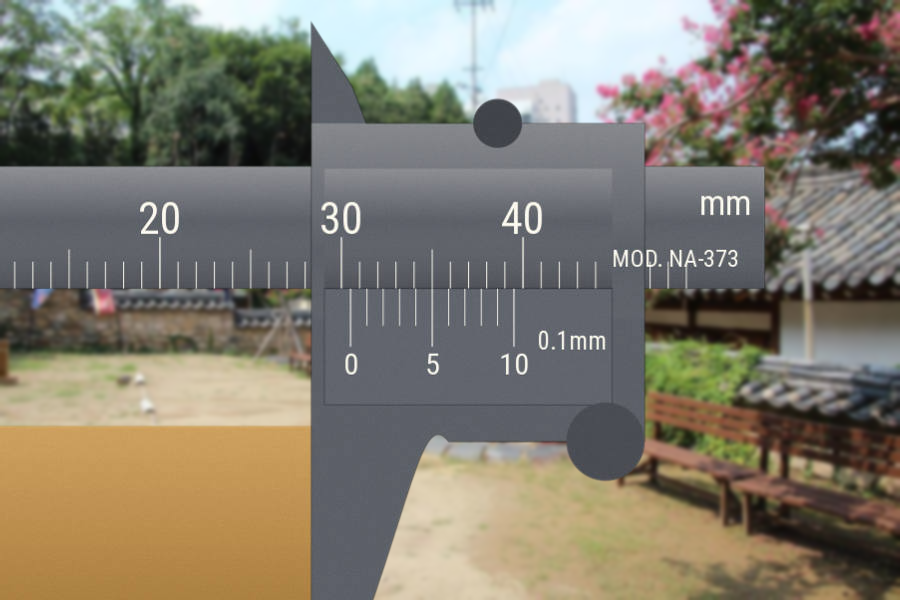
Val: 30.5 mm
